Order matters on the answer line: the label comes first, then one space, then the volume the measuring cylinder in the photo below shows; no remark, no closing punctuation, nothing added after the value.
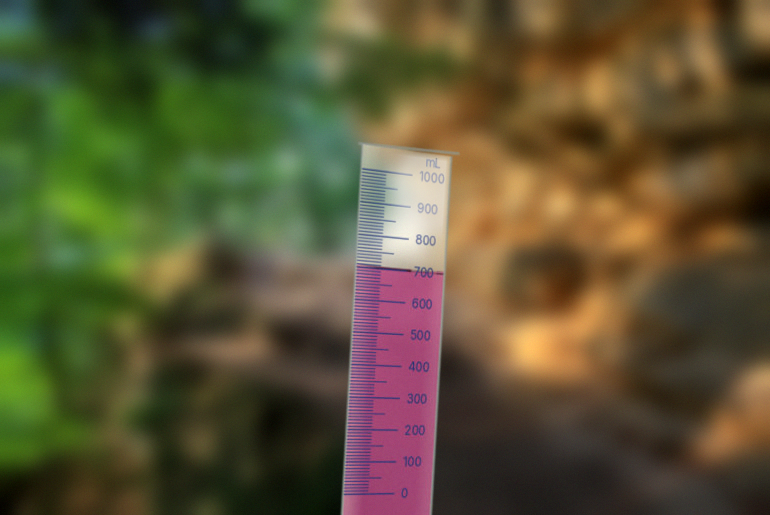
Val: 700 mL
